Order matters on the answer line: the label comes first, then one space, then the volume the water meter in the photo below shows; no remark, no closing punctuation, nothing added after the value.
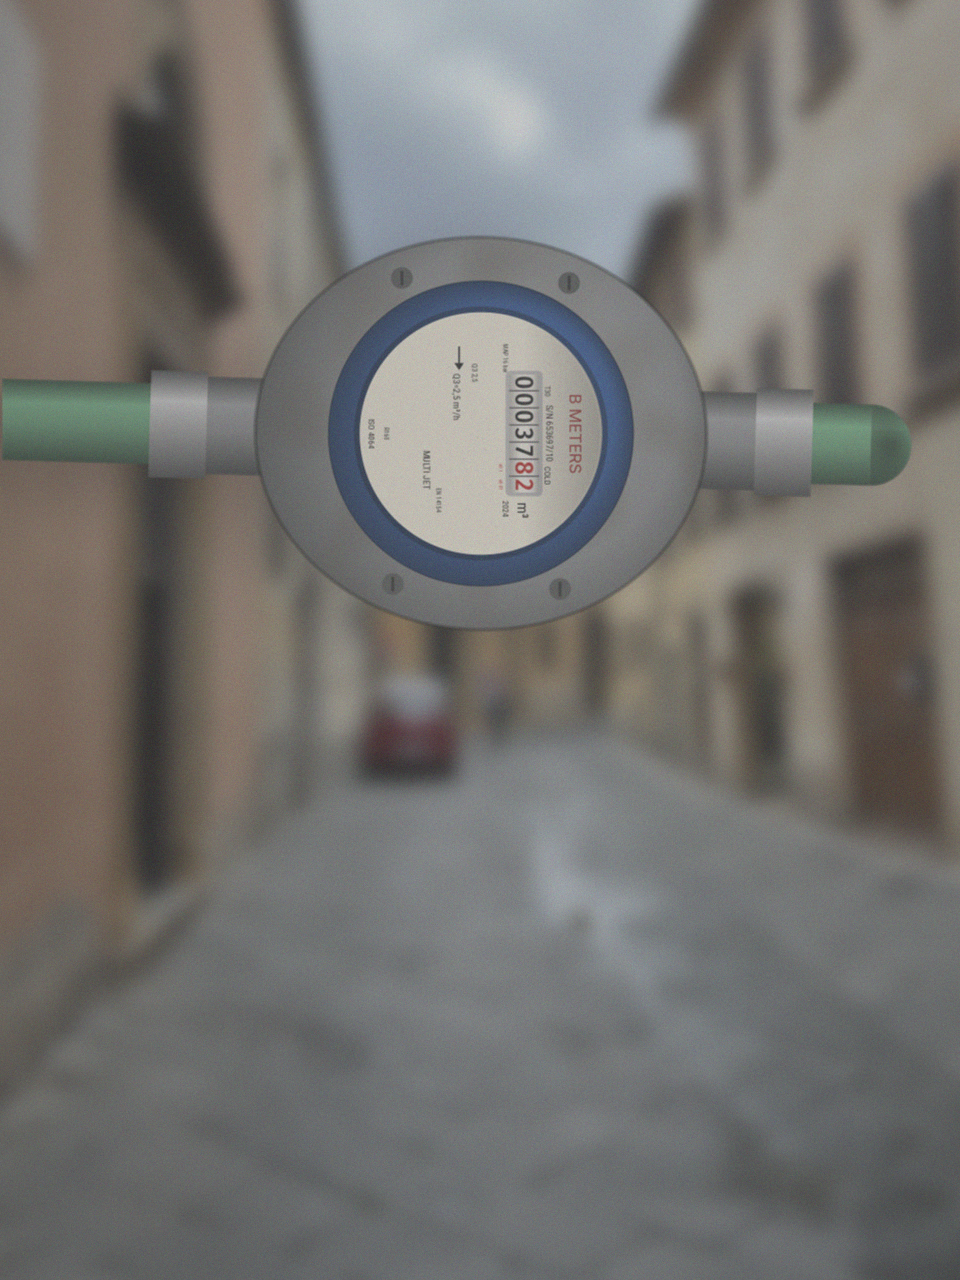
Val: 37.82 m³
